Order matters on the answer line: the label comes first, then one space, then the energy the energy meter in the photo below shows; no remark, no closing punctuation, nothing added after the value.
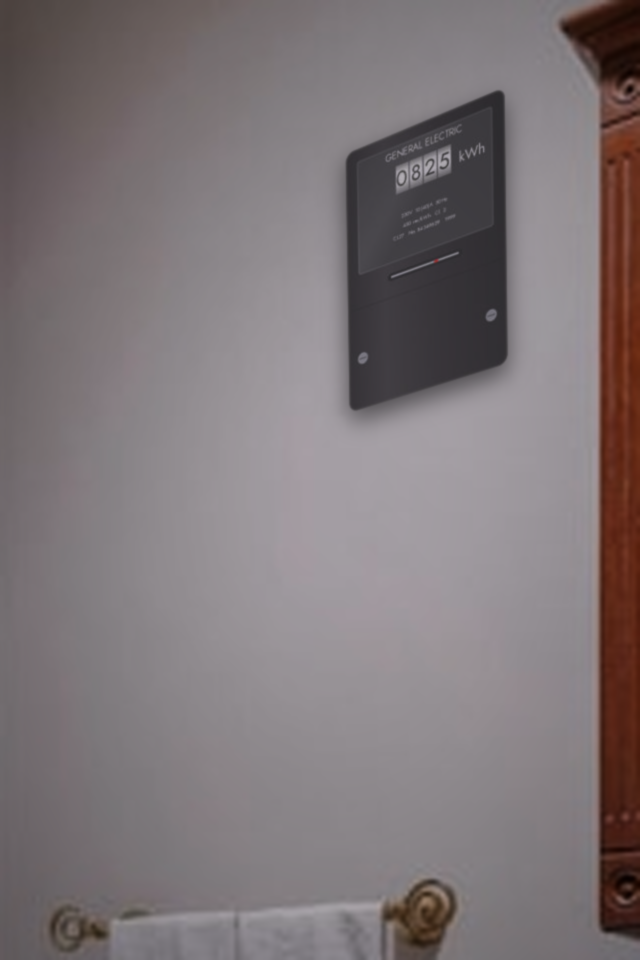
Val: 825 kWh
